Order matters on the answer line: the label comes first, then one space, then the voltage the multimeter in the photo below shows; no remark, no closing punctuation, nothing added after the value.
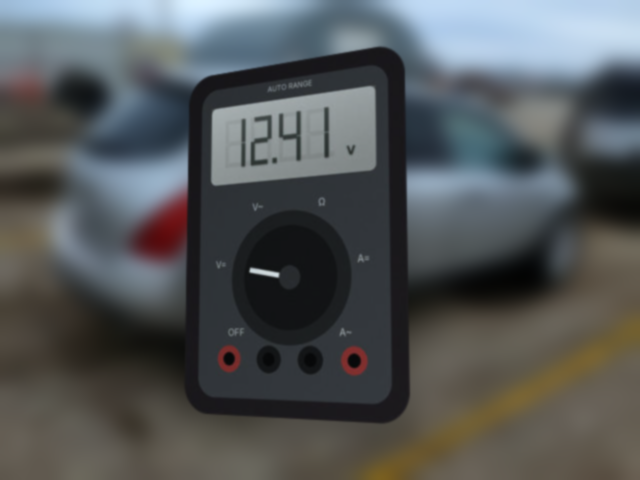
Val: 12.41 V
